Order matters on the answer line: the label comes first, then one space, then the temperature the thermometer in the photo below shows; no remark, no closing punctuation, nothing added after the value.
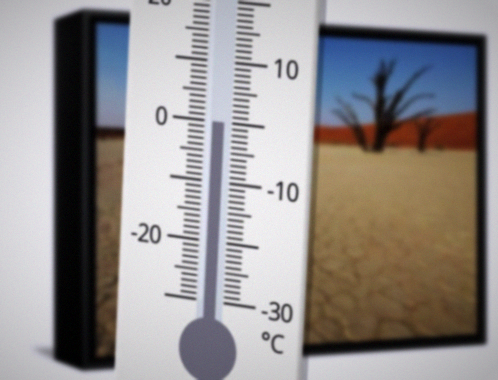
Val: 0 °C
